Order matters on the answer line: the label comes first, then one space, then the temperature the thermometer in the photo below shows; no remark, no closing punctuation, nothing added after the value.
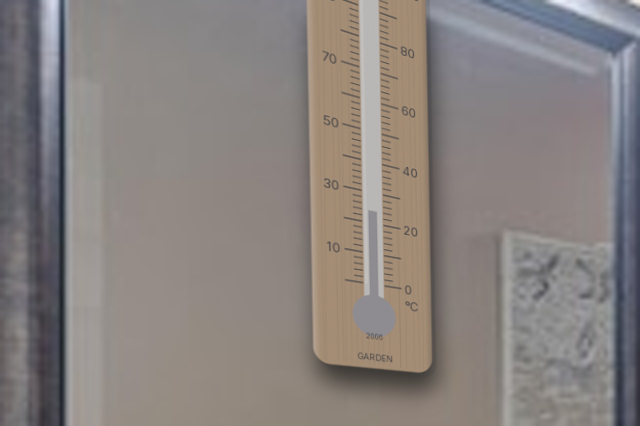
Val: 24 °C
